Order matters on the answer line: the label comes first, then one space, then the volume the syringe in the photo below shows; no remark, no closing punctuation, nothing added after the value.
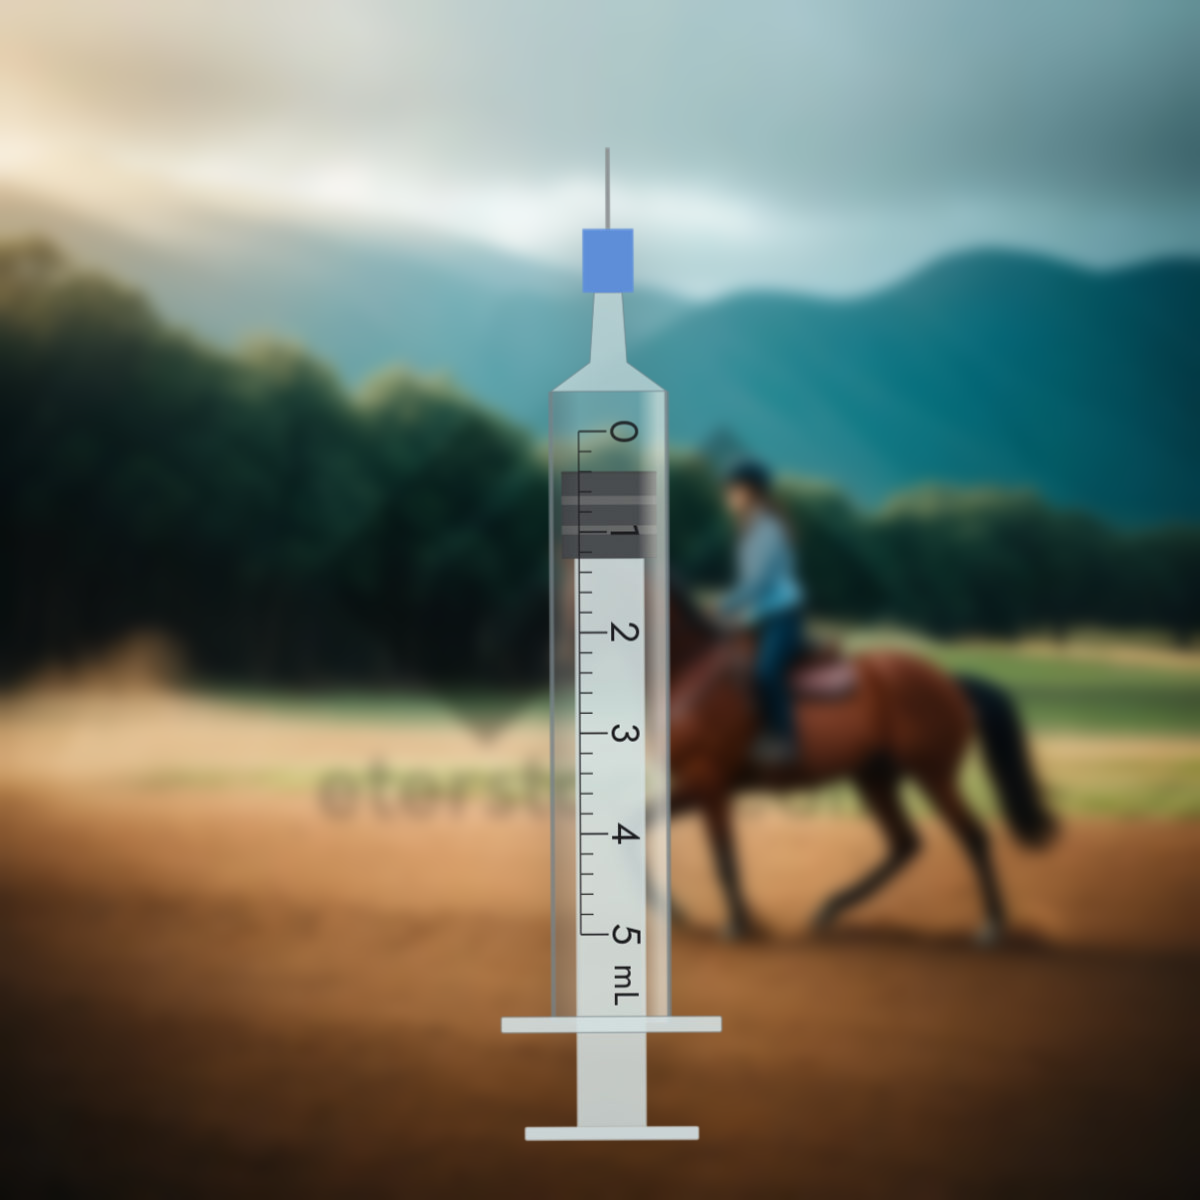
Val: 0.4 mL
